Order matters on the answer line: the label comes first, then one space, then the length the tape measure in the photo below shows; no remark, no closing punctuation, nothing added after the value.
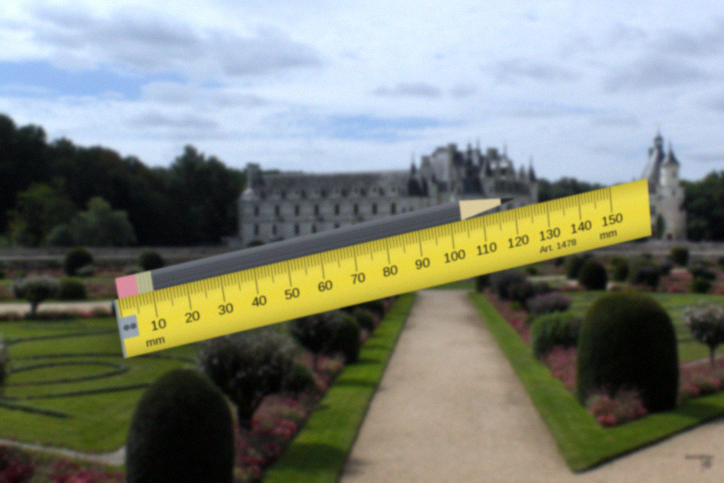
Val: 120 mm
